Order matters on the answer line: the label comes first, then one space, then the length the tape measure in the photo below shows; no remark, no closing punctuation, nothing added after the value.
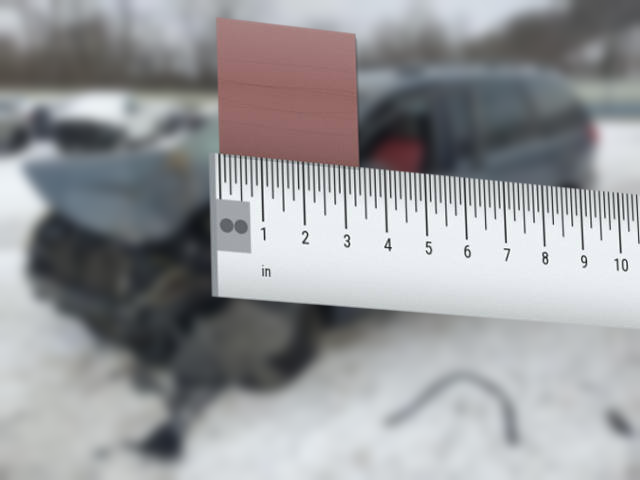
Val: 3.375 in
